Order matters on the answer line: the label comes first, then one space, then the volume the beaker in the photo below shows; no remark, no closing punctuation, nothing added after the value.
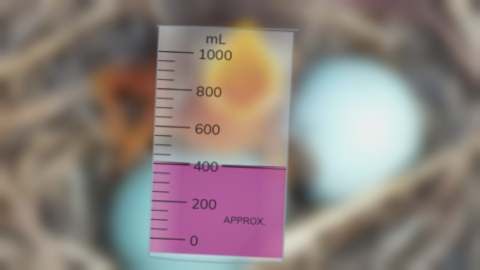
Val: 400 mL
